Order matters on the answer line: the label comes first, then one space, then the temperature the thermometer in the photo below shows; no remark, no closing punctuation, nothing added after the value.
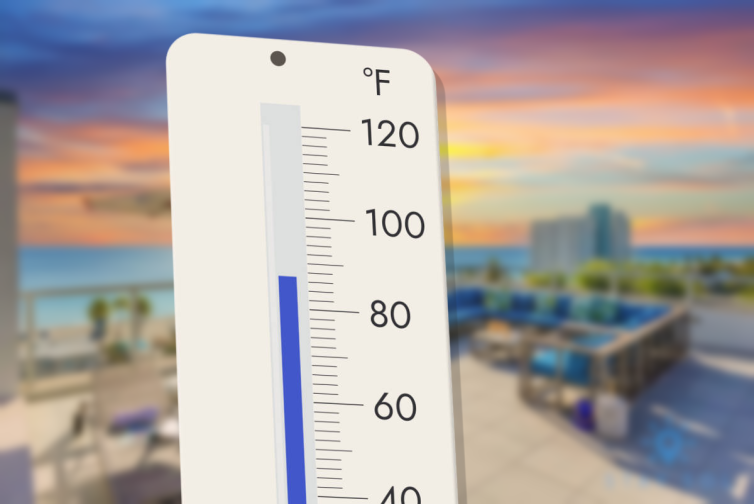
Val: 87 °F
